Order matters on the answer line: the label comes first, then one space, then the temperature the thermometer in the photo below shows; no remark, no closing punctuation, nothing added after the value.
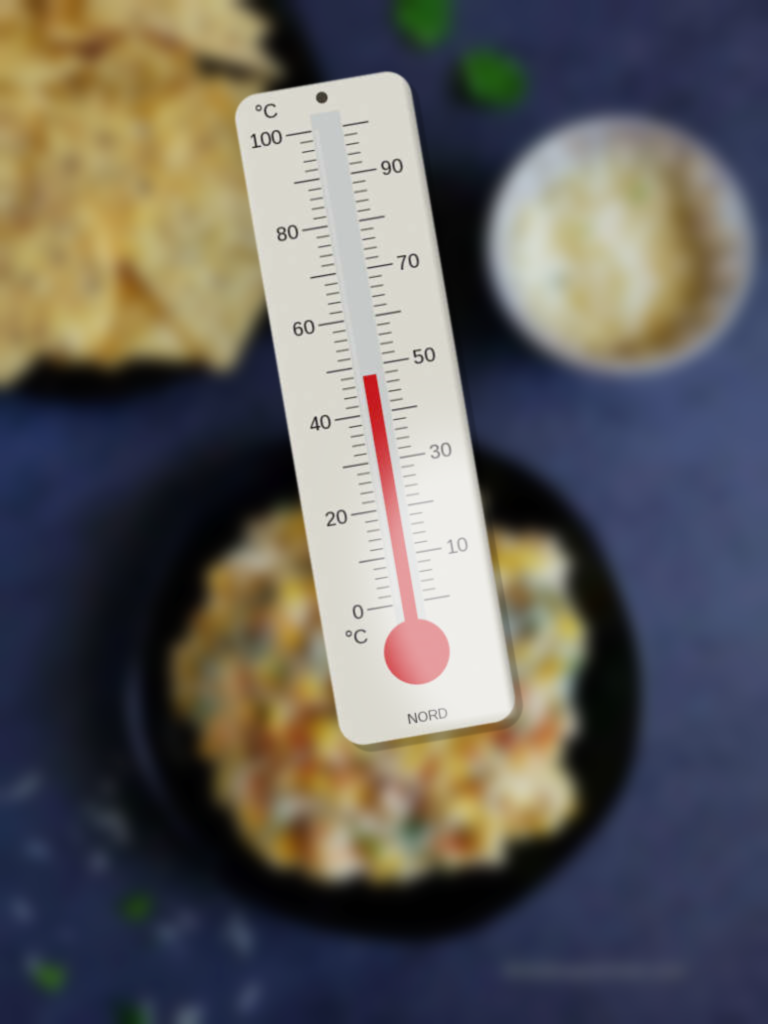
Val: 48 °C
